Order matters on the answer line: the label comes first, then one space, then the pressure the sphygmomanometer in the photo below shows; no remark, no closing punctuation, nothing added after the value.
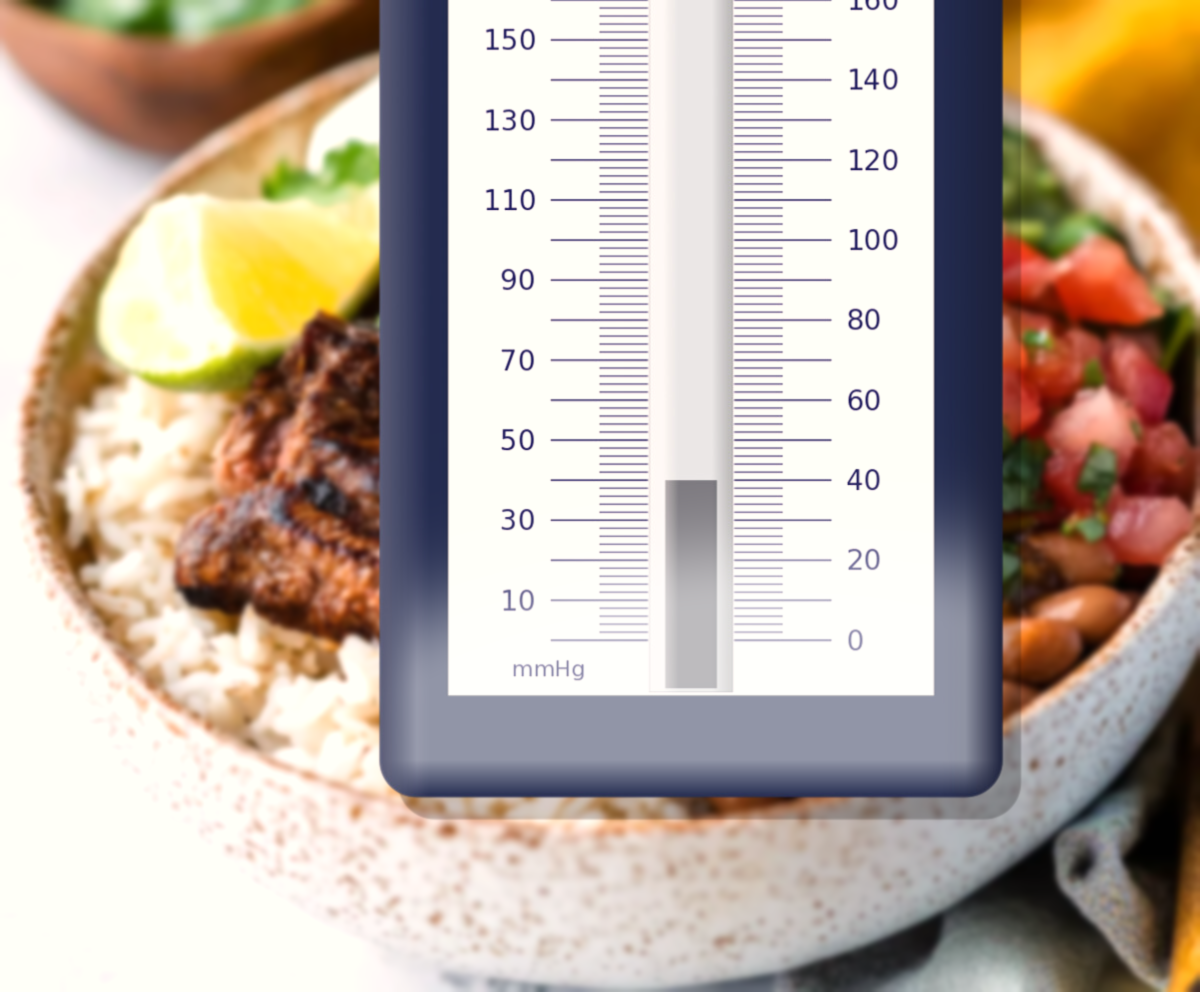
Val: 40 mmHg
